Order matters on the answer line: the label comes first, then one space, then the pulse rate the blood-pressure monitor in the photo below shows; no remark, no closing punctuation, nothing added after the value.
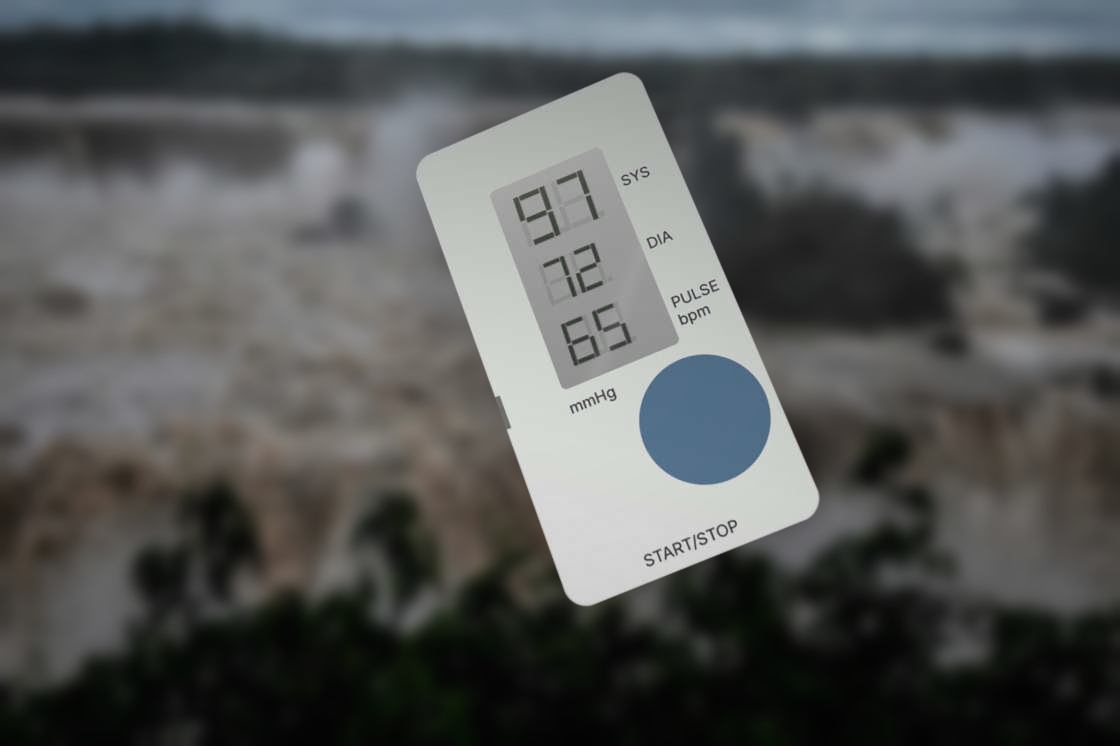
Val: 65 bpm
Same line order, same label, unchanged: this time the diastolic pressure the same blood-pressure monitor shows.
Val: 72 mmHg
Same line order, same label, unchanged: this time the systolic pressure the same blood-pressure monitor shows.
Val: 97 mmHg
